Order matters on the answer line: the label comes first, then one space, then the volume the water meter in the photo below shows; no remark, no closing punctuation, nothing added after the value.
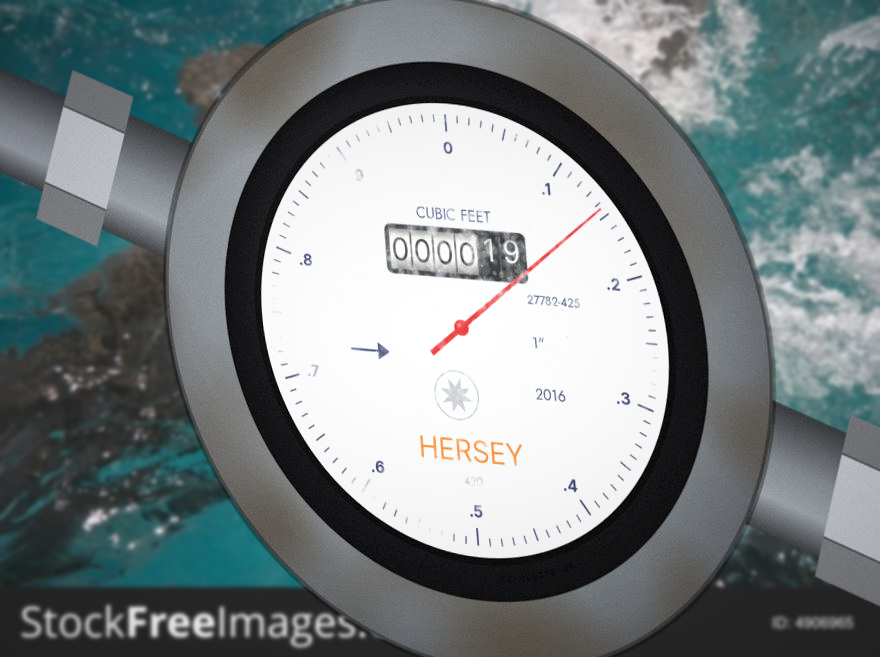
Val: 19.14 ft³
